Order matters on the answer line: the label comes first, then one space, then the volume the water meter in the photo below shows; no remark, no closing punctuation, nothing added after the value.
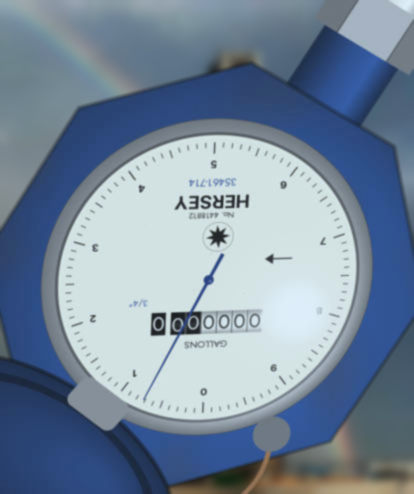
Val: 0.7 gal
